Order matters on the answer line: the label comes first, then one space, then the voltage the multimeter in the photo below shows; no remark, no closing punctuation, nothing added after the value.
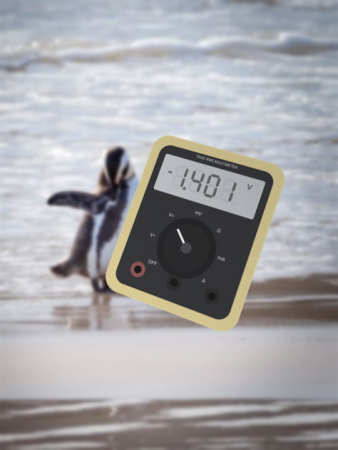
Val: -1.401 V
